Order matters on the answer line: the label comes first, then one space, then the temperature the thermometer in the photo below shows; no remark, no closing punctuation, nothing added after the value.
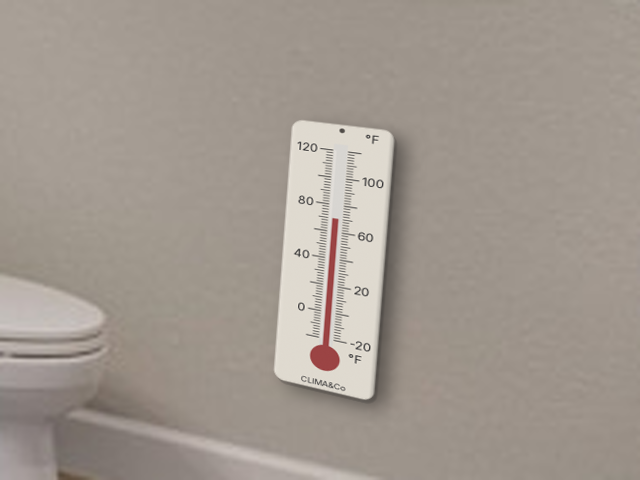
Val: 70 °F
